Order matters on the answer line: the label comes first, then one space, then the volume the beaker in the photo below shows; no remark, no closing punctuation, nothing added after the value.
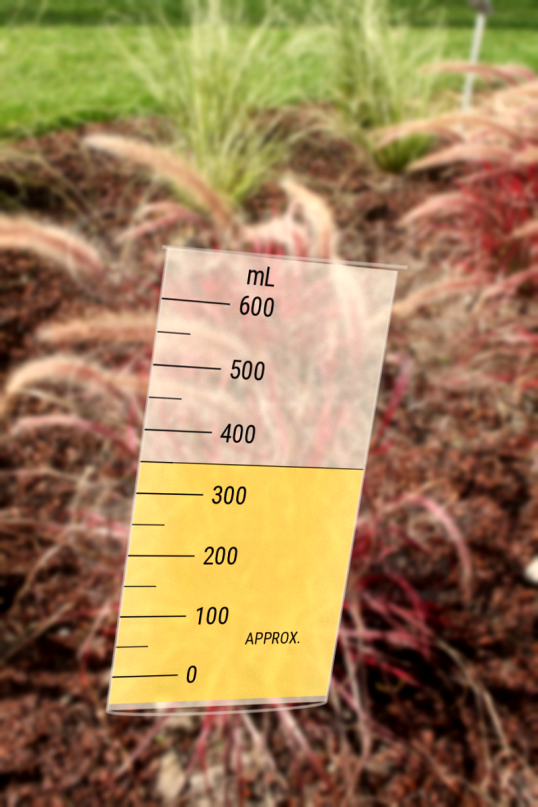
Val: 350 mL
